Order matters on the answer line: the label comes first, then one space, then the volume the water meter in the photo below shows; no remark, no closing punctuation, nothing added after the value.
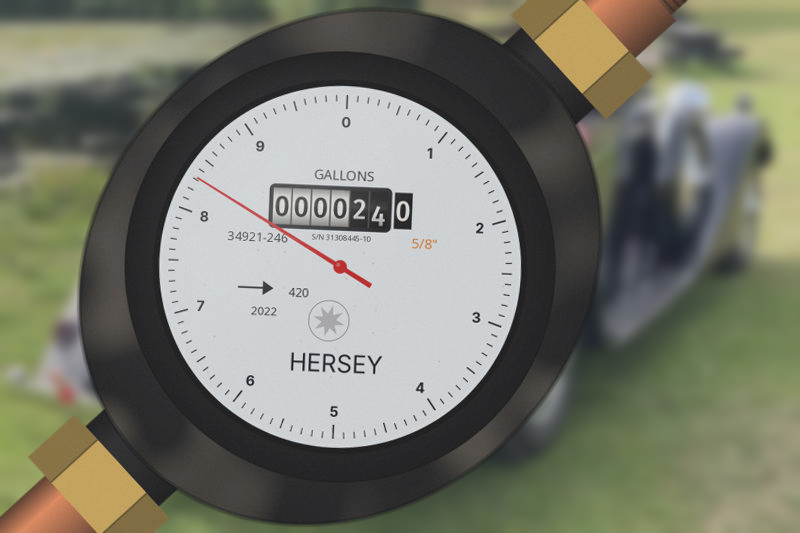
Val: 238.3 gal
